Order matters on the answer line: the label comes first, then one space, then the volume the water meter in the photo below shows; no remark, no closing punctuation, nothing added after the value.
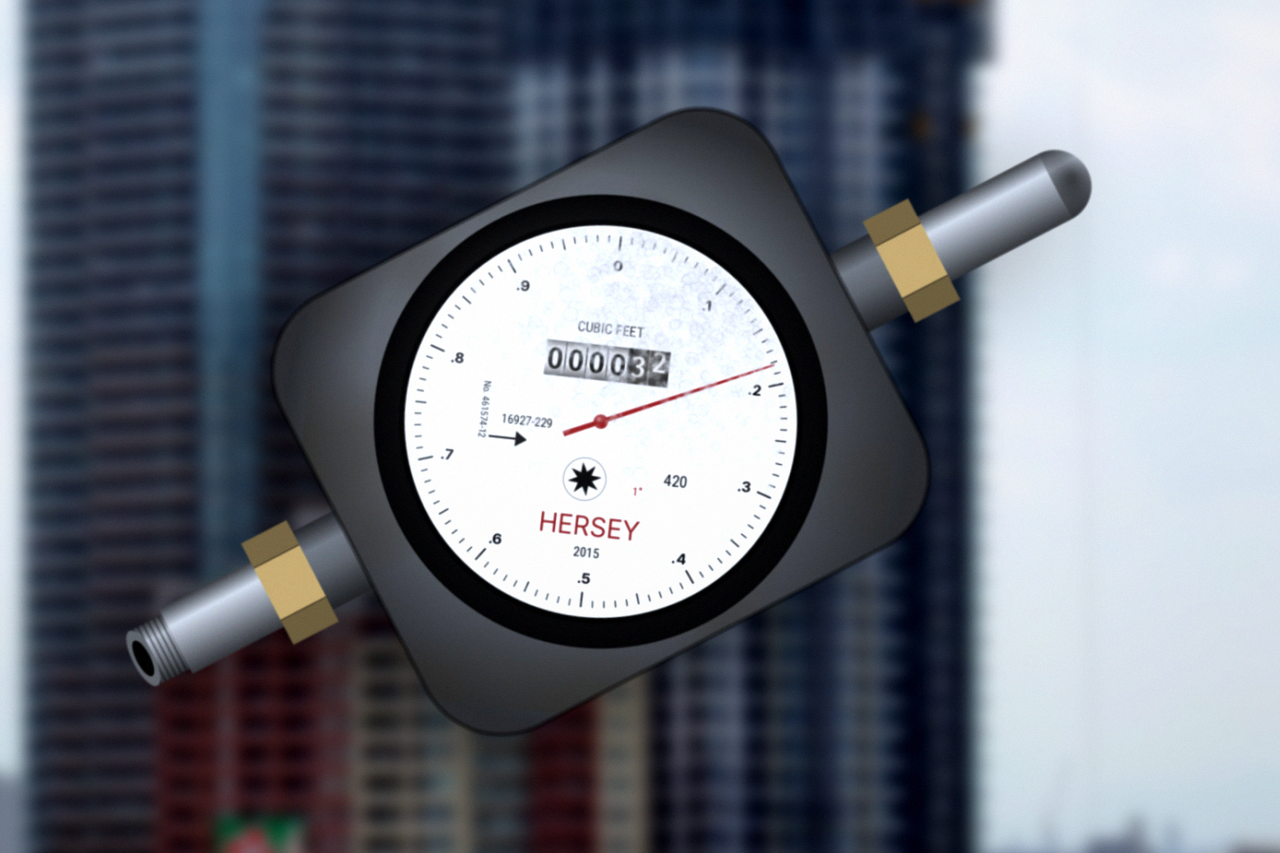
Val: 32.18 ft³
